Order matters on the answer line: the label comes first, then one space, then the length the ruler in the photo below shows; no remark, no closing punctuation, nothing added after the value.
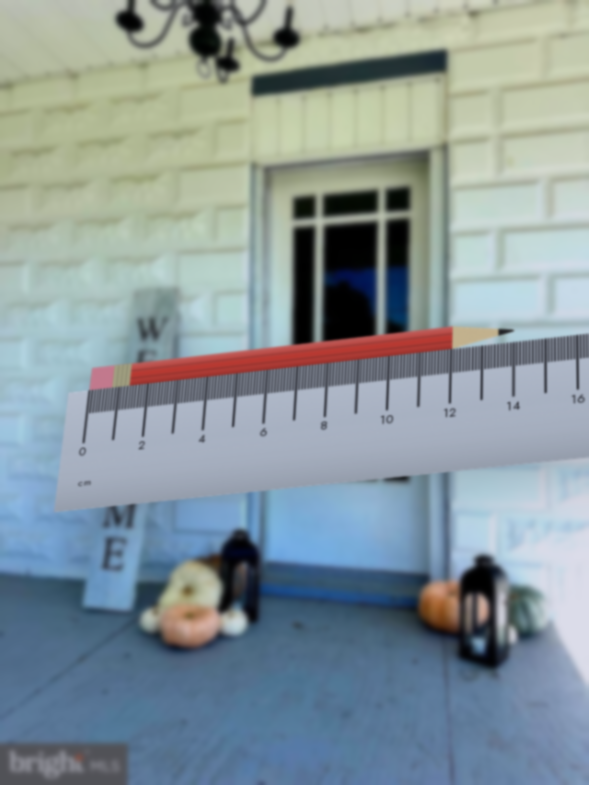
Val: 14 cm
